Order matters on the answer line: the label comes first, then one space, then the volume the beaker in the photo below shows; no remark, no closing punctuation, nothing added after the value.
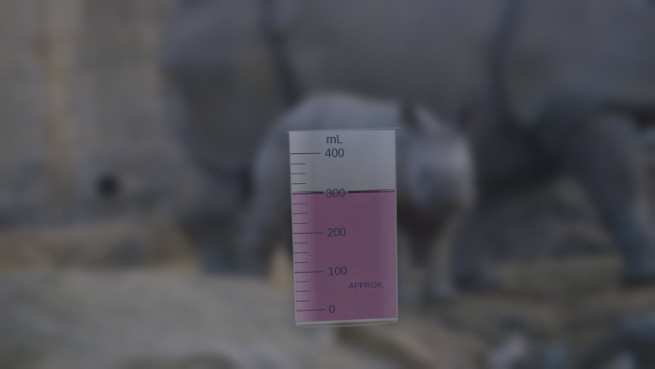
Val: 300 mL
